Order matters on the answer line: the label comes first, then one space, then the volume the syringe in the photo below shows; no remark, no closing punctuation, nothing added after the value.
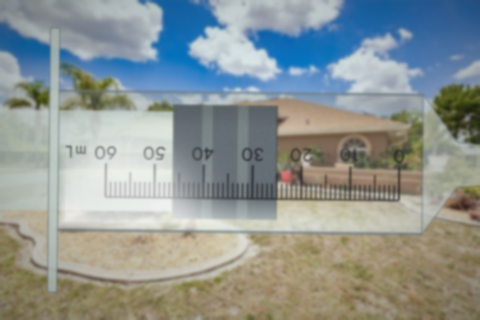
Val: 25 mL
